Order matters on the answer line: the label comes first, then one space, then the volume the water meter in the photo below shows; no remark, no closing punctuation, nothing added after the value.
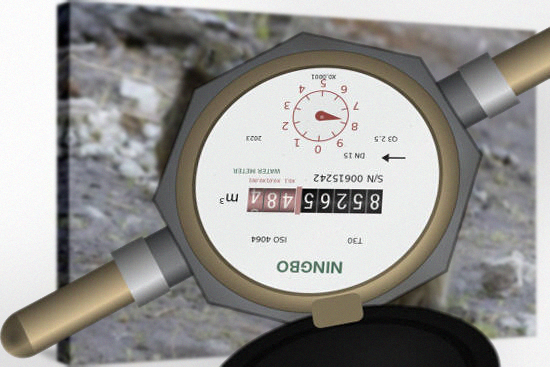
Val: 85265.4837 m³
